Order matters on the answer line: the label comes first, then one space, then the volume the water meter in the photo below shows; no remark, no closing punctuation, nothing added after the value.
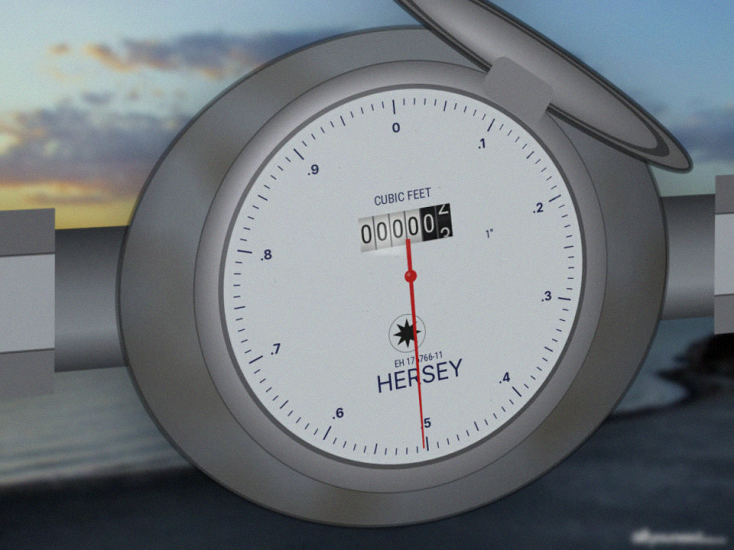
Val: 2.50 ft³
